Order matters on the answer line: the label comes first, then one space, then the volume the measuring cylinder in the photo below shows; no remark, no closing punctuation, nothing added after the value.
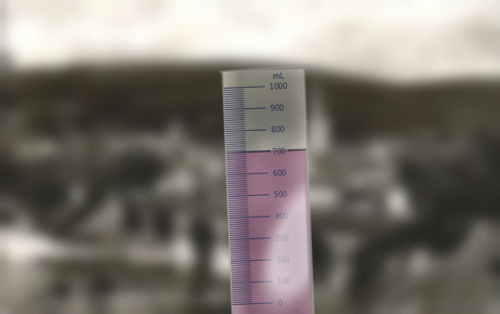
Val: 700 mL
